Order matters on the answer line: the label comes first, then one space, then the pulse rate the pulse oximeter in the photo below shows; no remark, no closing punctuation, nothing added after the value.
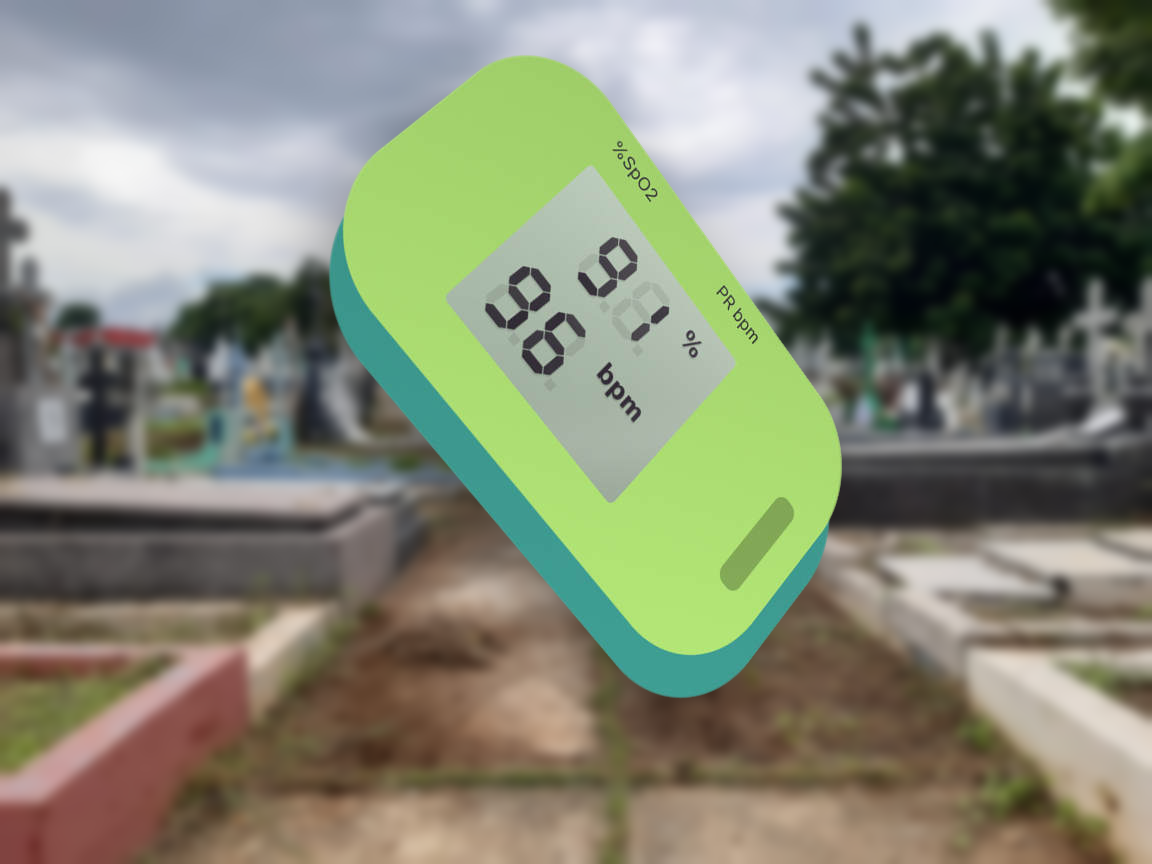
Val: 96 bpm
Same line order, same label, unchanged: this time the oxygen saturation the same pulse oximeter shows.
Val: 91 %
